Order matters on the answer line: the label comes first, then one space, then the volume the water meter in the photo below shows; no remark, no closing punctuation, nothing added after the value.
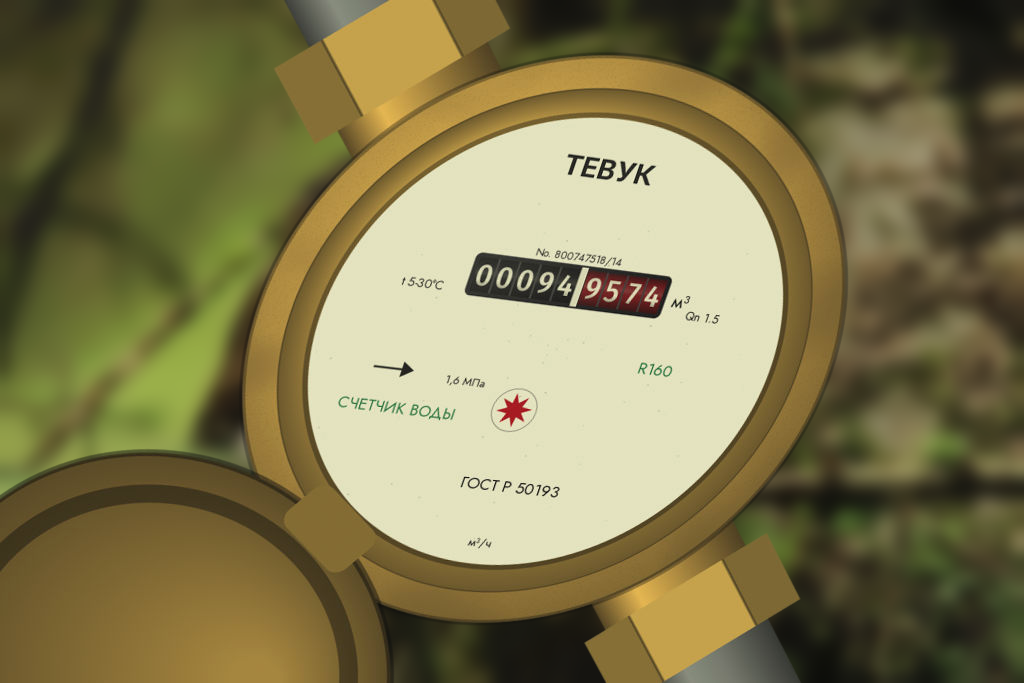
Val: 94.9574 m³
